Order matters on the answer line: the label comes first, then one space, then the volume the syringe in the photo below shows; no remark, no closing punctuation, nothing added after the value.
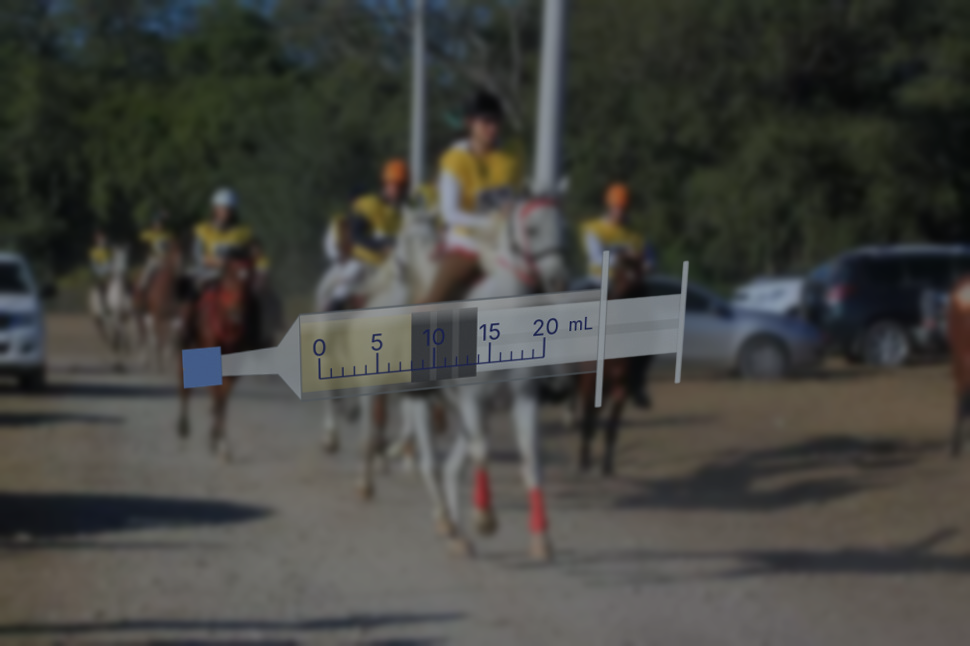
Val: 8 mL
